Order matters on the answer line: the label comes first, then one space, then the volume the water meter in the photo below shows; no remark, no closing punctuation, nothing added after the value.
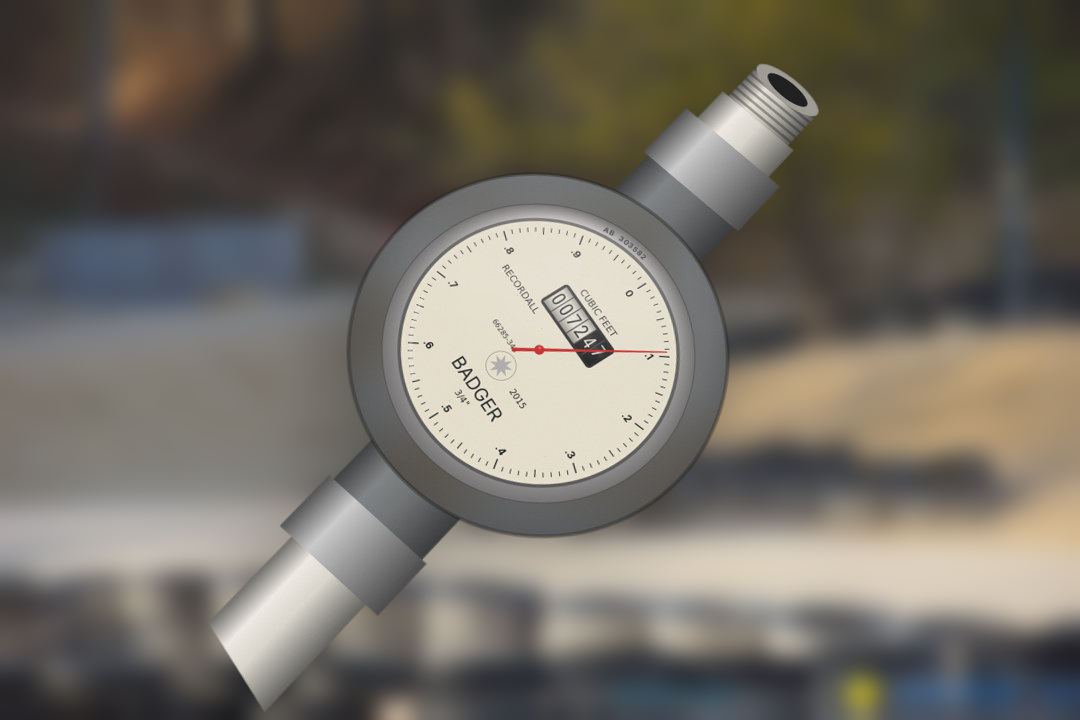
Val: 7247.09 ft³
